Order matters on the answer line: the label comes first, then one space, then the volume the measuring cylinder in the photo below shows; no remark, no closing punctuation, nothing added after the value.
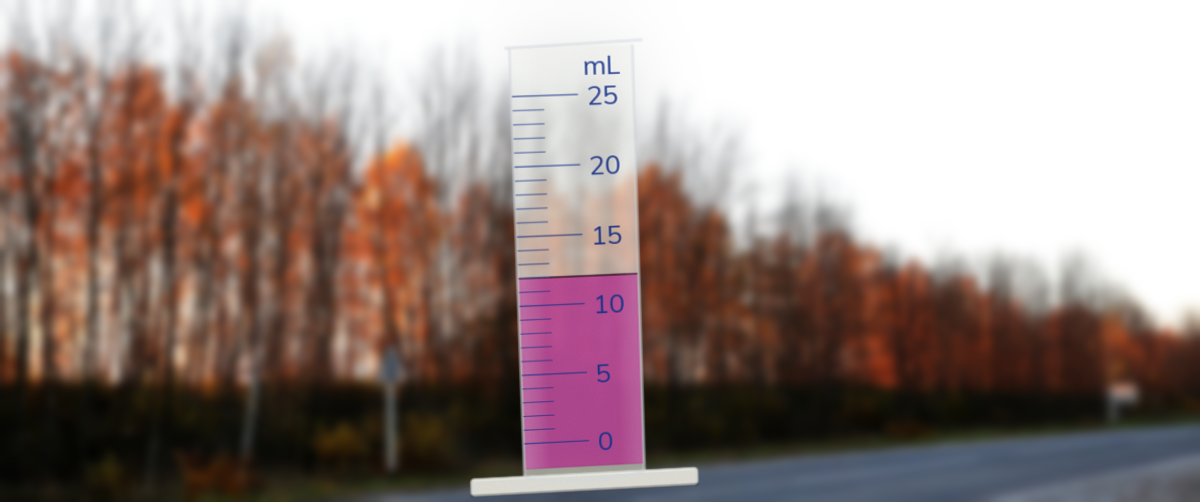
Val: 12 mL
